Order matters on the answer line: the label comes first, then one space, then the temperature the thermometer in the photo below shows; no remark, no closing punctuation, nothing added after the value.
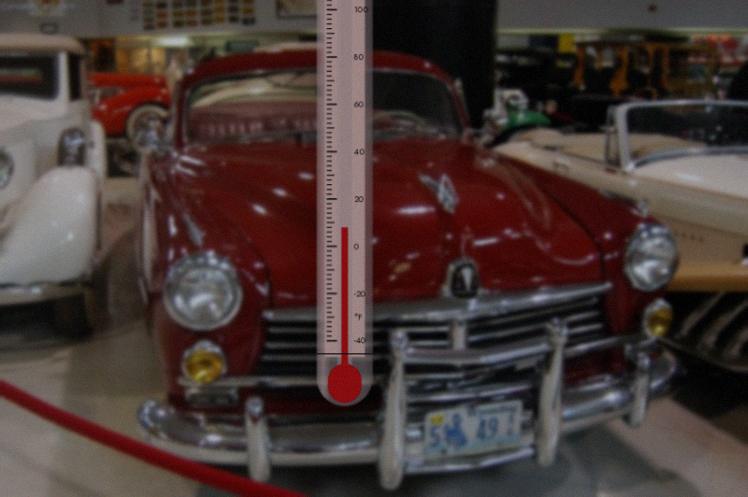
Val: 8 °F
